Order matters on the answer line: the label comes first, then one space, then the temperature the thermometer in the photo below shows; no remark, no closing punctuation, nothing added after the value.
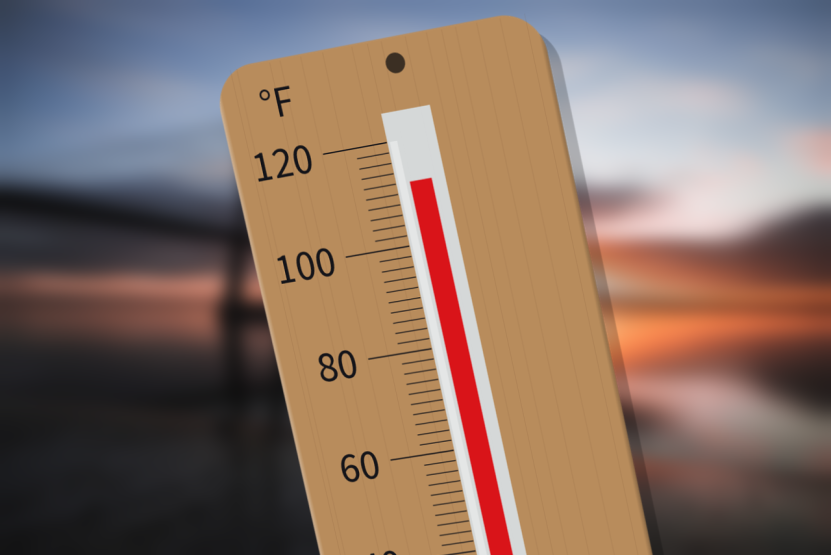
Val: 112 °F
